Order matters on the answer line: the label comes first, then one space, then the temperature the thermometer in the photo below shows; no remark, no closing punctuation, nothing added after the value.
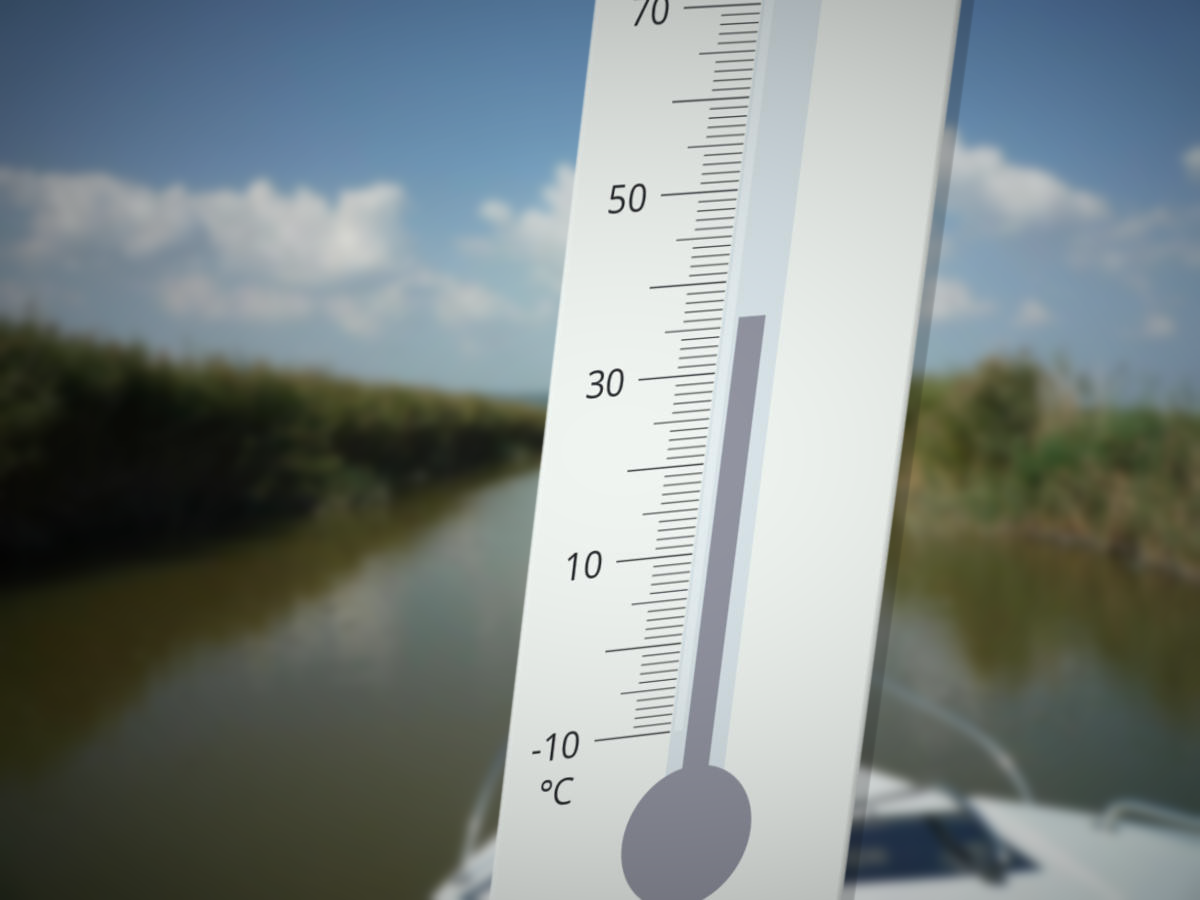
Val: 36 °C
